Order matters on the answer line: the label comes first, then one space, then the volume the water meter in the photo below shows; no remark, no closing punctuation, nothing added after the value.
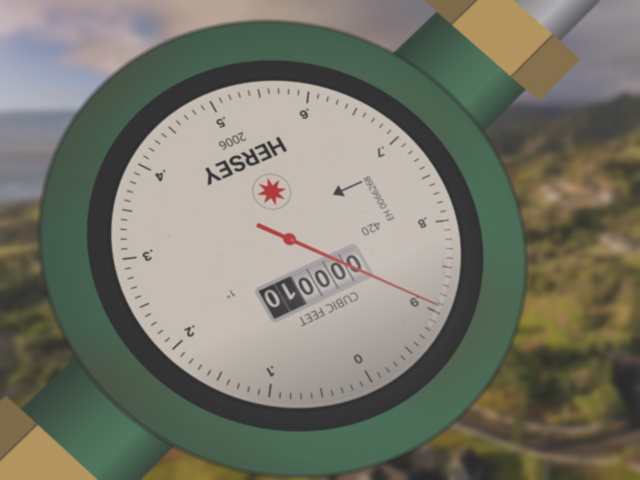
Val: 9.89 ft³
